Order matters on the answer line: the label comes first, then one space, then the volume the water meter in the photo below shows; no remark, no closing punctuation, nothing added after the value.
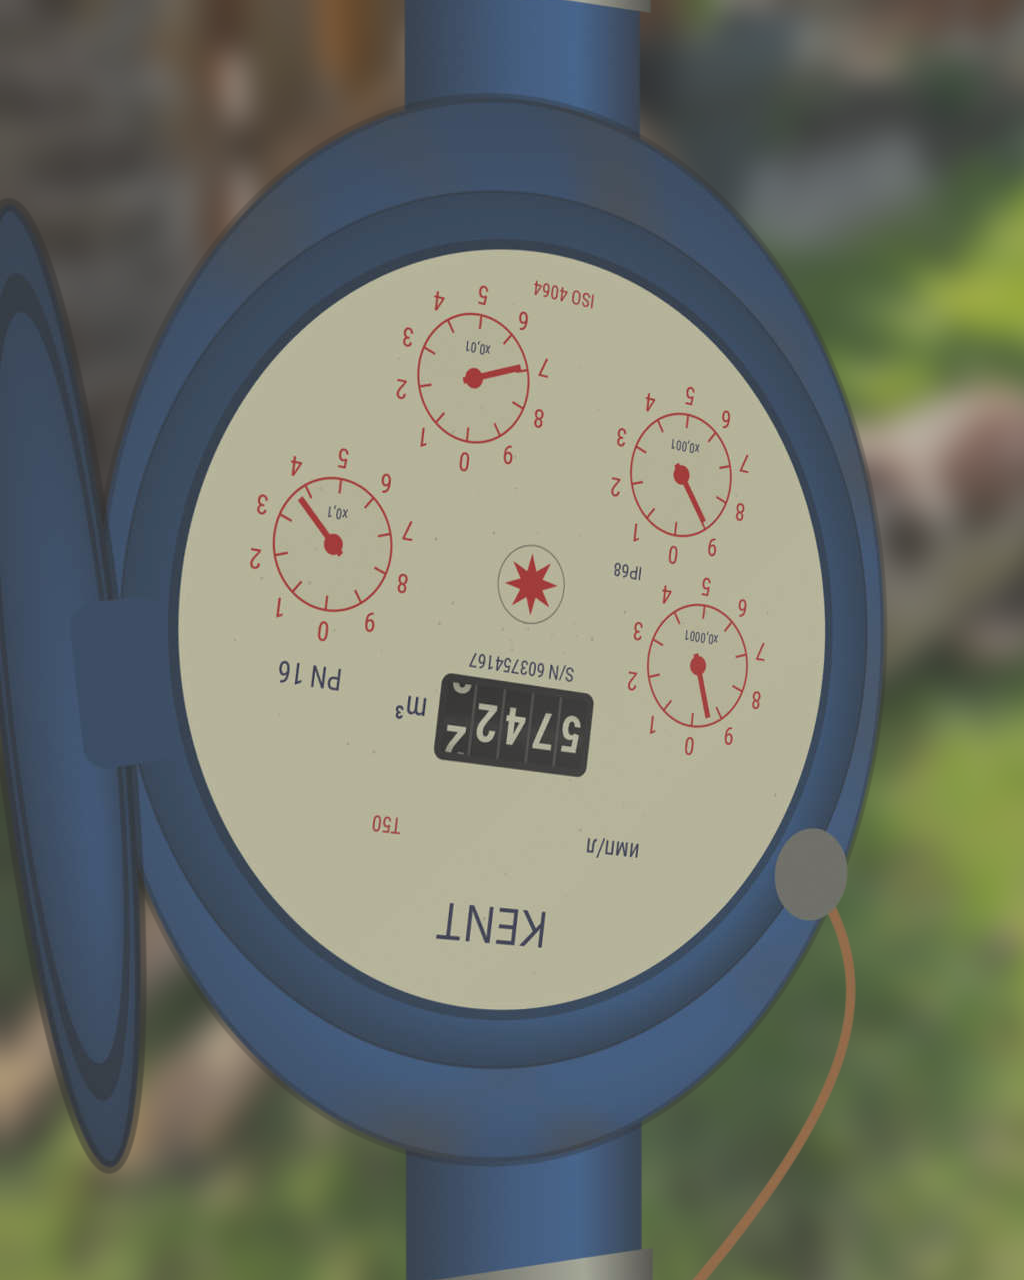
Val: 57422.3689 m³
